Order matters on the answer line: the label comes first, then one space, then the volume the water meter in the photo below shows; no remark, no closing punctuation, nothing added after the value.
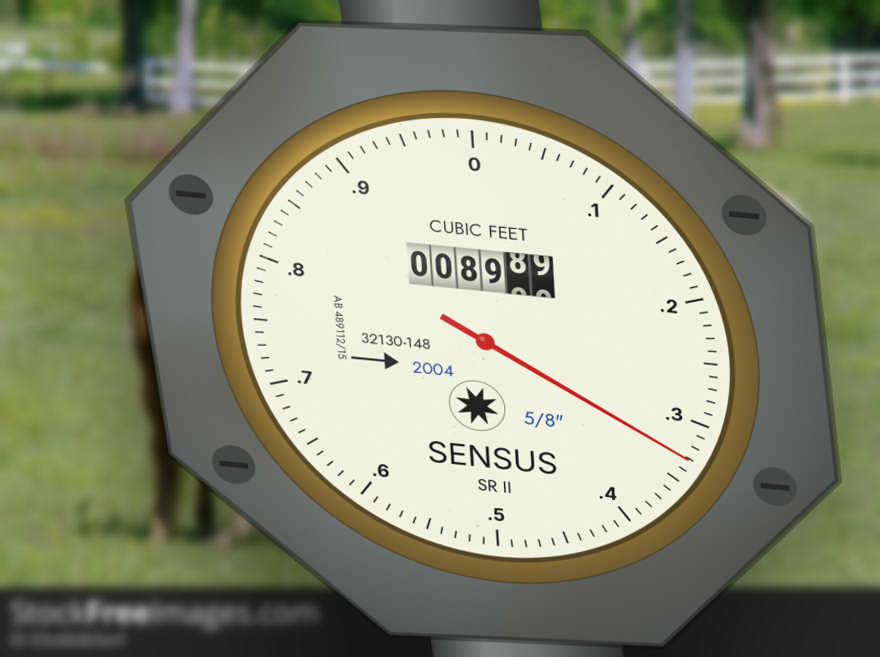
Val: 8989.33 ft³
